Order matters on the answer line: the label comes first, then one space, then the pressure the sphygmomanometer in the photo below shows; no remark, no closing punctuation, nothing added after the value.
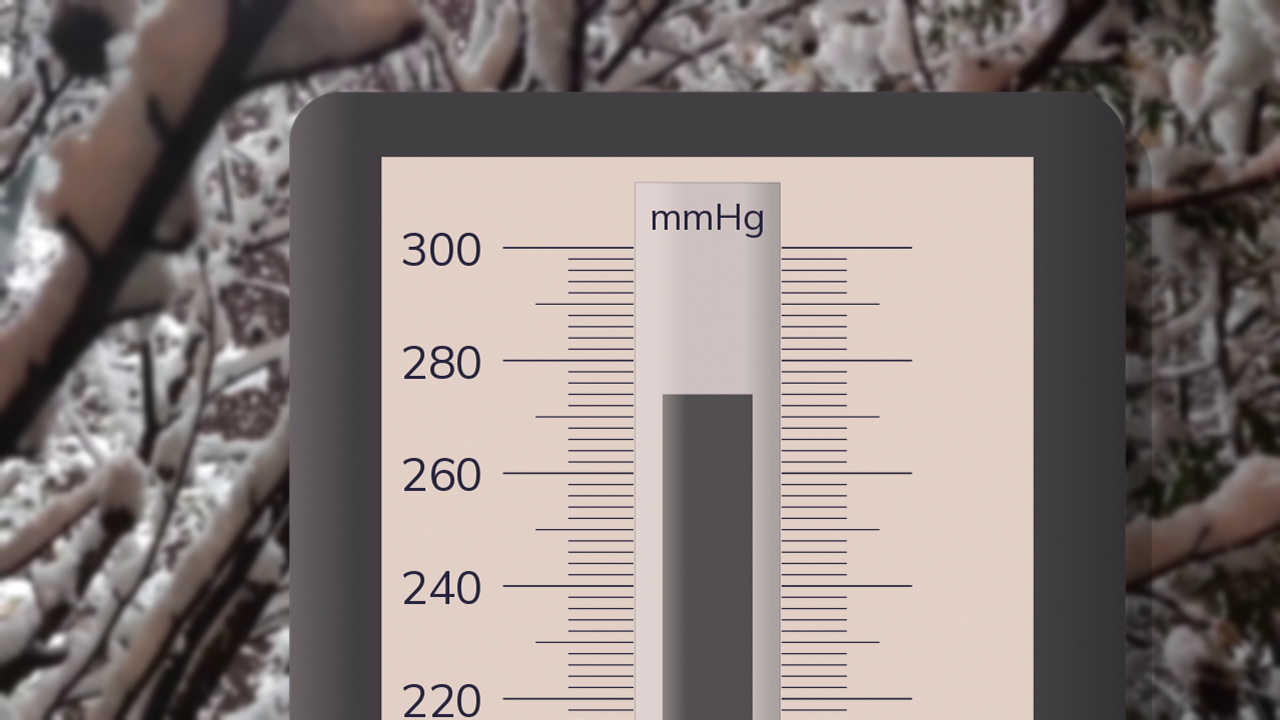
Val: 274 mmHg
